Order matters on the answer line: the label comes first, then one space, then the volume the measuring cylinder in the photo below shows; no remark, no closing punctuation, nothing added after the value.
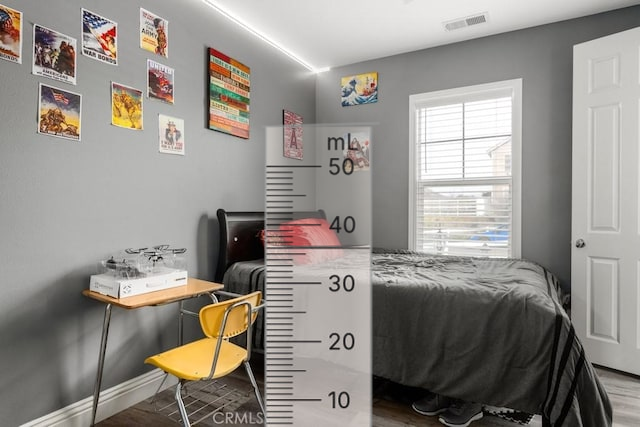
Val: 36 mL
